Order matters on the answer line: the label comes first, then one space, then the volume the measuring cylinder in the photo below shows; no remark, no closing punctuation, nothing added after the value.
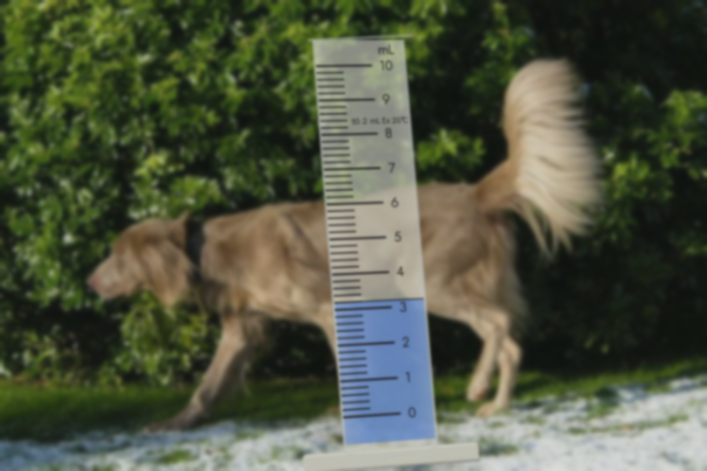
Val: 3.2 mL
